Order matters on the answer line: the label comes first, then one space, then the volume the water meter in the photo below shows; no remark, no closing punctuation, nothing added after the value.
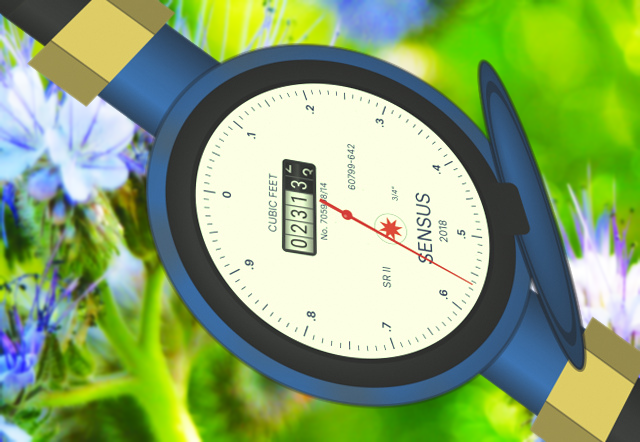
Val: 23132.56 ft³
